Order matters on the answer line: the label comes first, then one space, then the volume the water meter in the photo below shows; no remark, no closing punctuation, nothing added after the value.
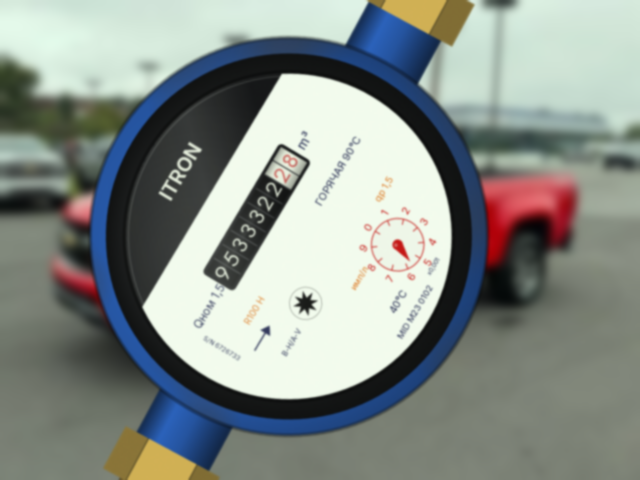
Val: 9533322.285 m³
